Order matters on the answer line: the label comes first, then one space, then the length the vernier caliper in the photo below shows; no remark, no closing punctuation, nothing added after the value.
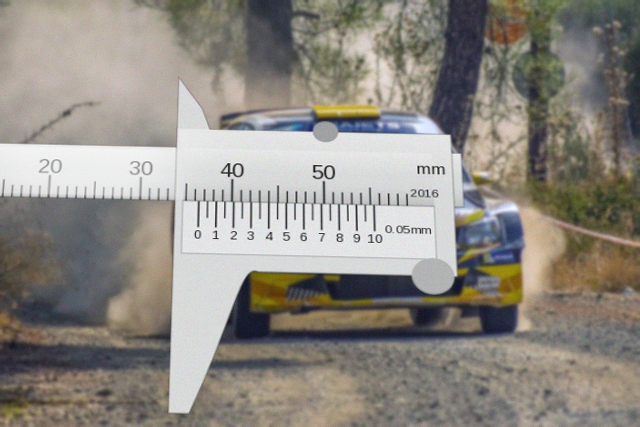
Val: 36.4 mm
